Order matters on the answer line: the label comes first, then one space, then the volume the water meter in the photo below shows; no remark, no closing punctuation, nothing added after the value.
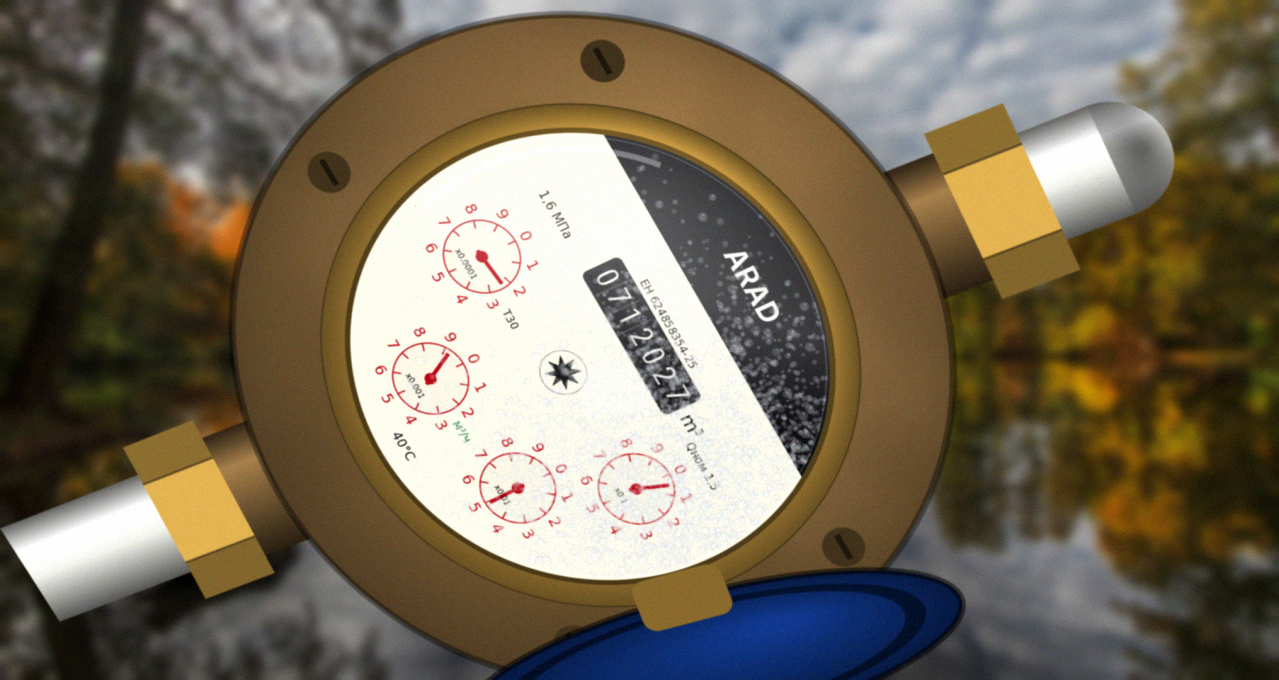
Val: 712027.0492 m³
